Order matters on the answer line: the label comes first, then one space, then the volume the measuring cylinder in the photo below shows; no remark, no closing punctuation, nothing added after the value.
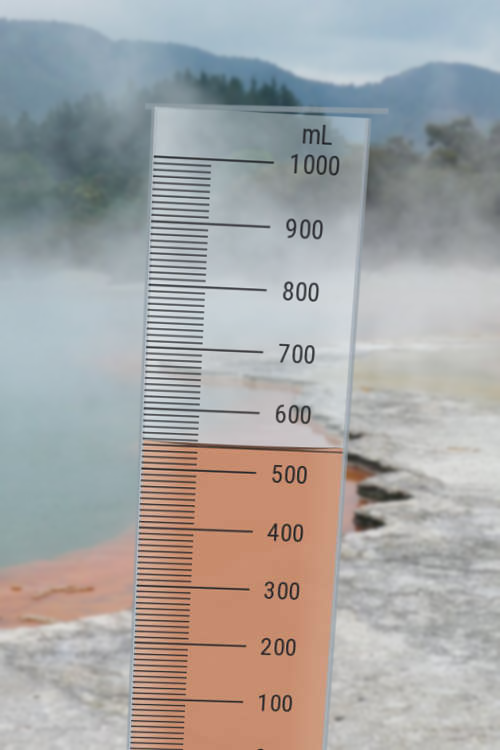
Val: 540 mL
